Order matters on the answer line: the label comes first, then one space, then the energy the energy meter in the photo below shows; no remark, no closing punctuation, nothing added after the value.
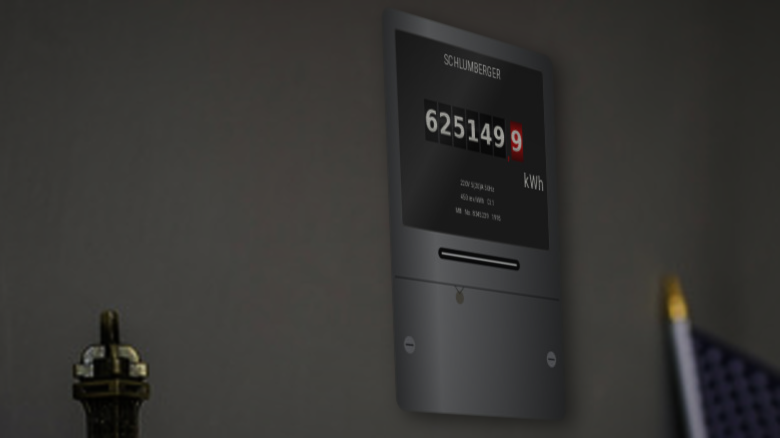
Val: 625149.9 kWh
